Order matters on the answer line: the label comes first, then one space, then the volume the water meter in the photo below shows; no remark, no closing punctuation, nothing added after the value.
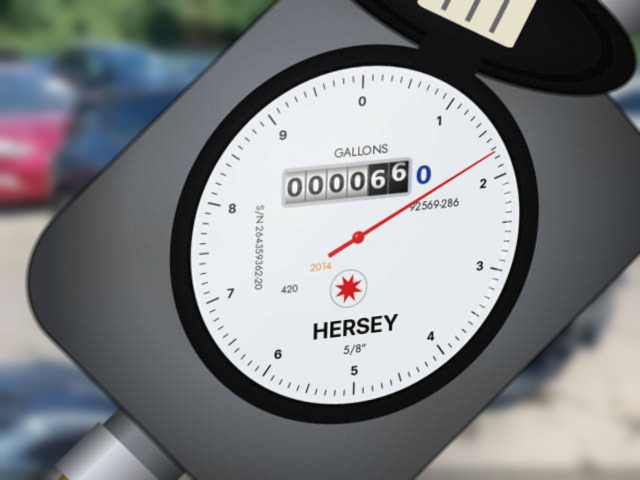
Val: 661.7 gal
